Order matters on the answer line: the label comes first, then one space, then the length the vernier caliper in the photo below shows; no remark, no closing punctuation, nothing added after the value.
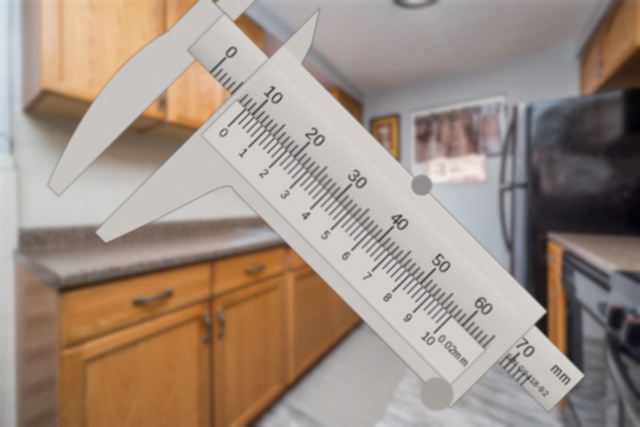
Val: 8.5 mm
